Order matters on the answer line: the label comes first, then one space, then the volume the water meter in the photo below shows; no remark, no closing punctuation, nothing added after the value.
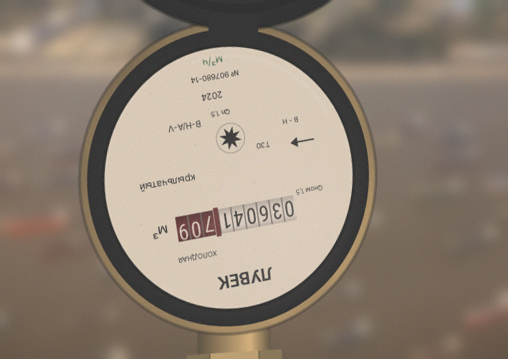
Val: 36041.709 m³
